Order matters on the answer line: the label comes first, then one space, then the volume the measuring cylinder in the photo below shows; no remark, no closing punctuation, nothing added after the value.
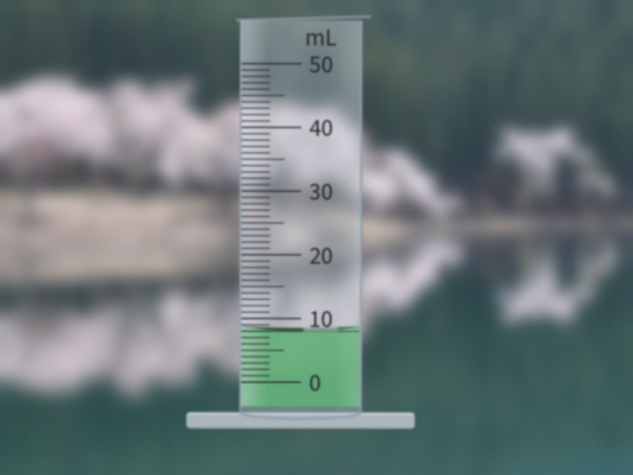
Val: 8 mL
